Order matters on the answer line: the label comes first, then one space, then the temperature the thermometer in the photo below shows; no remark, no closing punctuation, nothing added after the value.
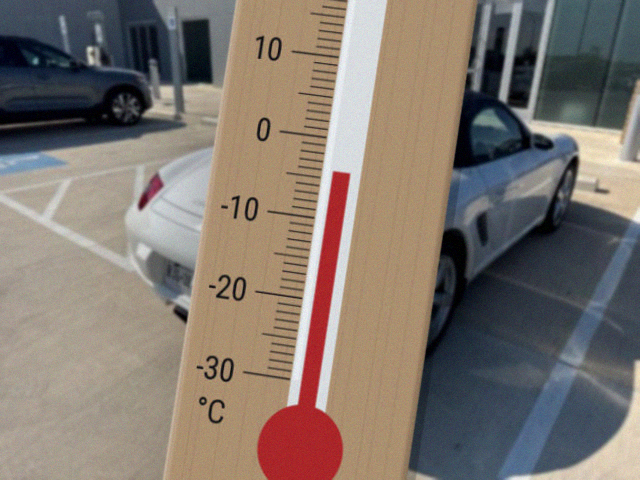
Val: -4 °C
